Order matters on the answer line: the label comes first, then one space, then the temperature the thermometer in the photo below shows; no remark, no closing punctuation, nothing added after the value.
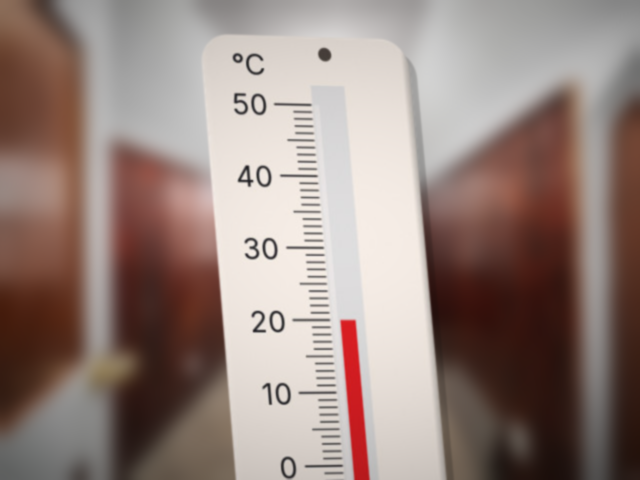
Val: 20 °C
